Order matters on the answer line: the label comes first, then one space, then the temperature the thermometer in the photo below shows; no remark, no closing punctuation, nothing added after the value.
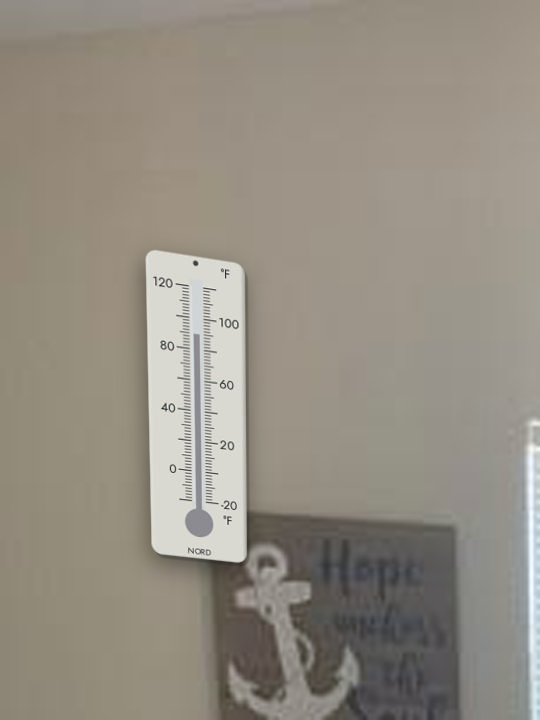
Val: 90 °F
